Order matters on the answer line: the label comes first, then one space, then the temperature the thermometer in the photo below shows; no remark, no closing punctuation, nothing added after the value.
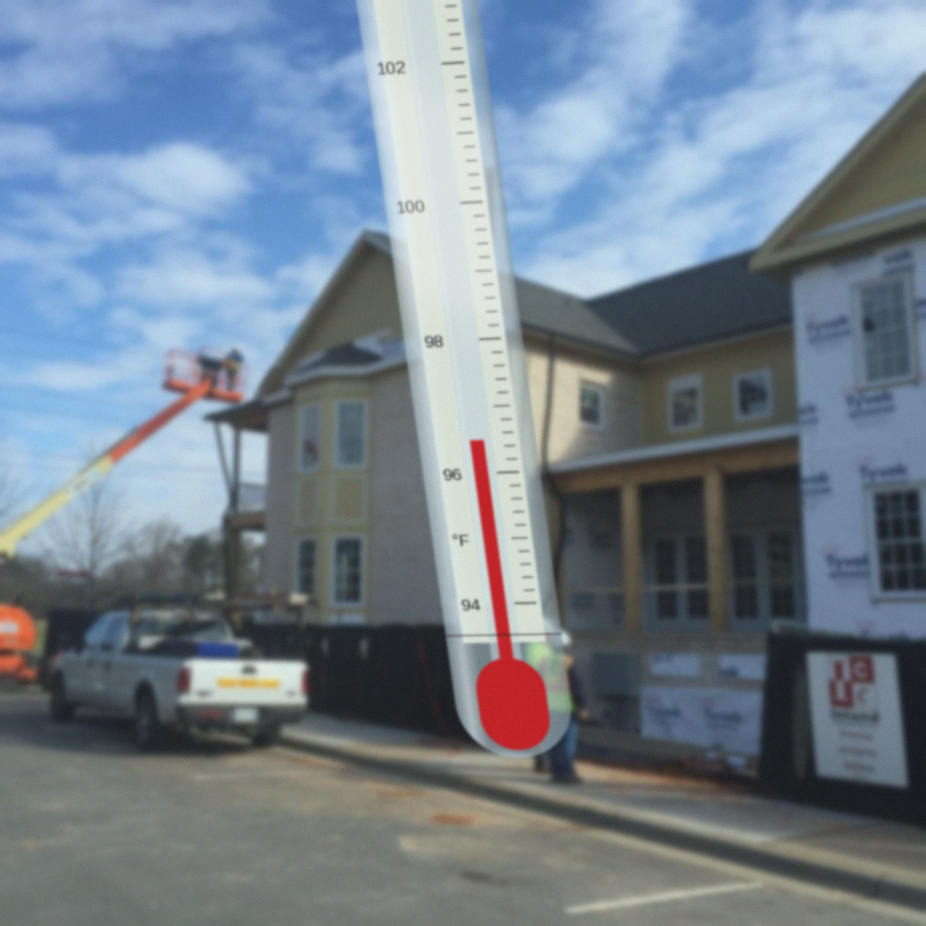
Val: 96.5 °F
